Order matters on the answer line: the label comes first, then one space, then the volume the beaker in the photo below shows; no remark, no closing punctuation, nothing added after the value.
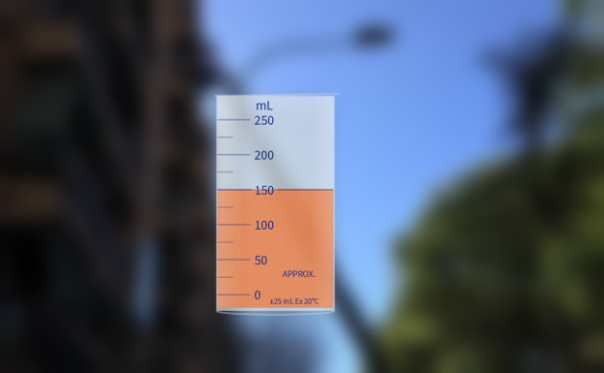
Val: 150 mL
